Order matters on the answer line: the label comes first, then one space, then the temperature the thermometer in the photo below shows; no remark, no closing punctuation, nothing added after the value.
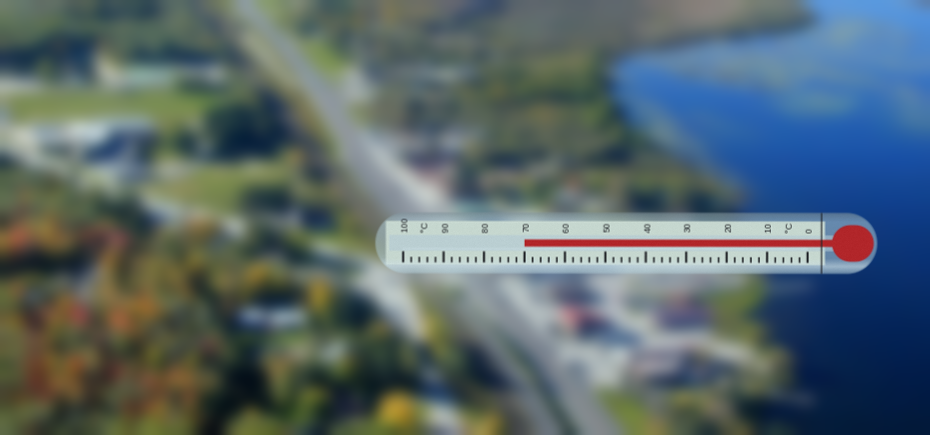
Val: 70 °C
